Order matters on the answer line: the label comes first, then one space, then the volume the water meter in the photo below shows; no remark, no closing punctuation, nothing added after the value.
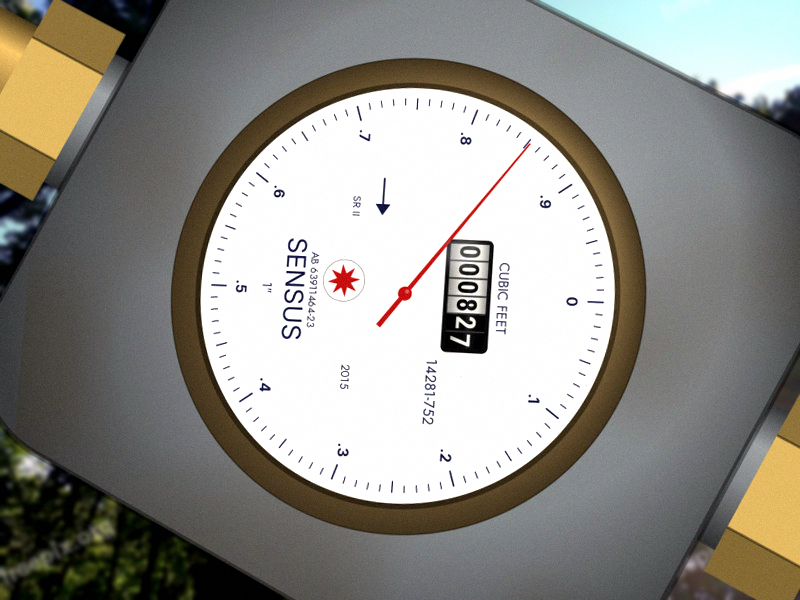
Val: 826.85 ft³
